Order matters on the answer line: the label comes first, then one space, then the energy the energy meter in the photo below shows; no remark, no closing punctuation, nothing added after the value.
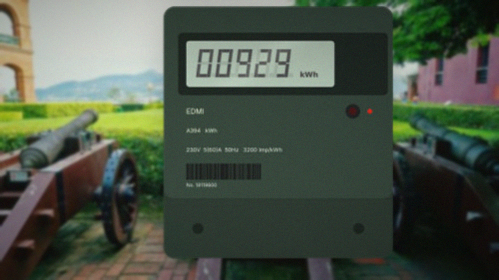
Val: 929 kWh
